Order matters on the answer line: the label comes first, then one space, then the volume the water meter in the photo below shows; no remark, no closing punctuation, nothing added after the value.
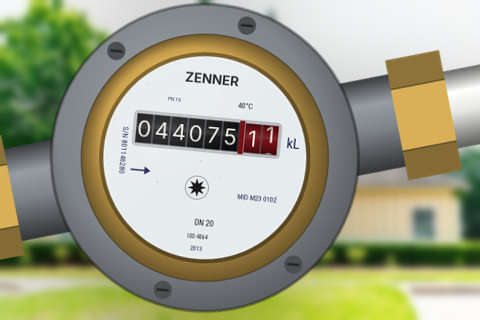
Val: 44075.11 kL
